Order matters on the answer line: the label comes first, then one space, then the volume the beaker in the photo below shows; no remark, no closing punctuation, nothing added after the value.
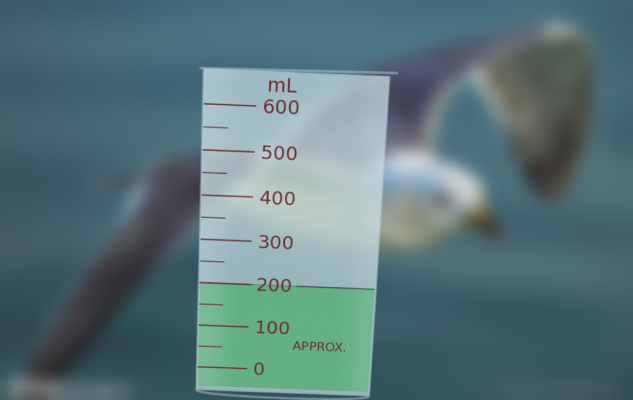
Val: 200 mL
